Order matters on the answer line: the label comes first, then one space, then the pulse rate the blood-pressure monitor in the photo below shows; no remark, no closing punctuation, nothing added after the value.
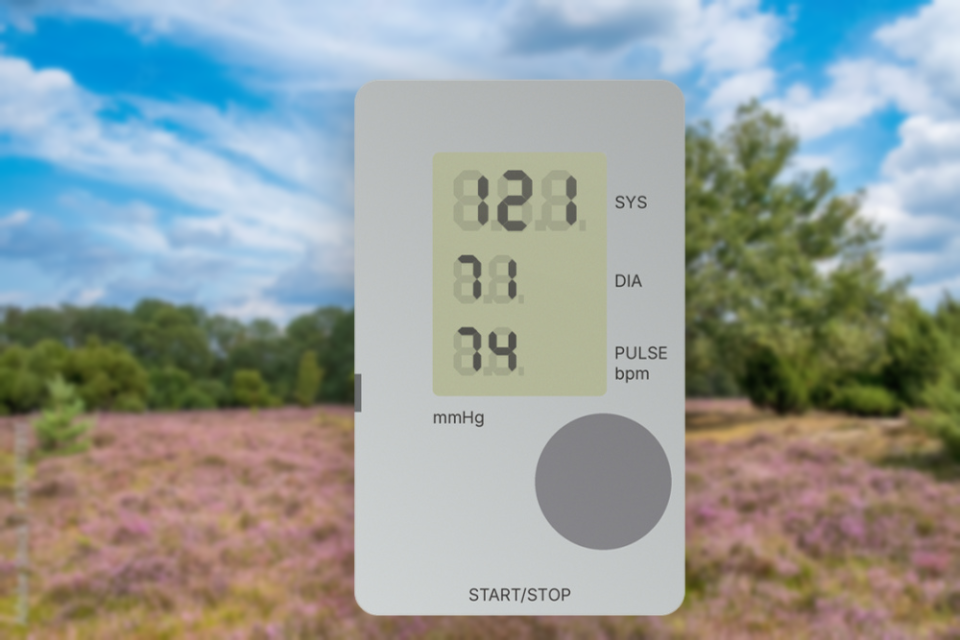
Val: 74 bpm
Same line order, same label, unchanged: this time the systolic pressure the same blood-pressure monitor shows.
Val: 121 mmHg
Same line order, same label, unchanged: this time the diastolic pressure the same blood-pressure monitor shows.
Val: 71 mmHg
